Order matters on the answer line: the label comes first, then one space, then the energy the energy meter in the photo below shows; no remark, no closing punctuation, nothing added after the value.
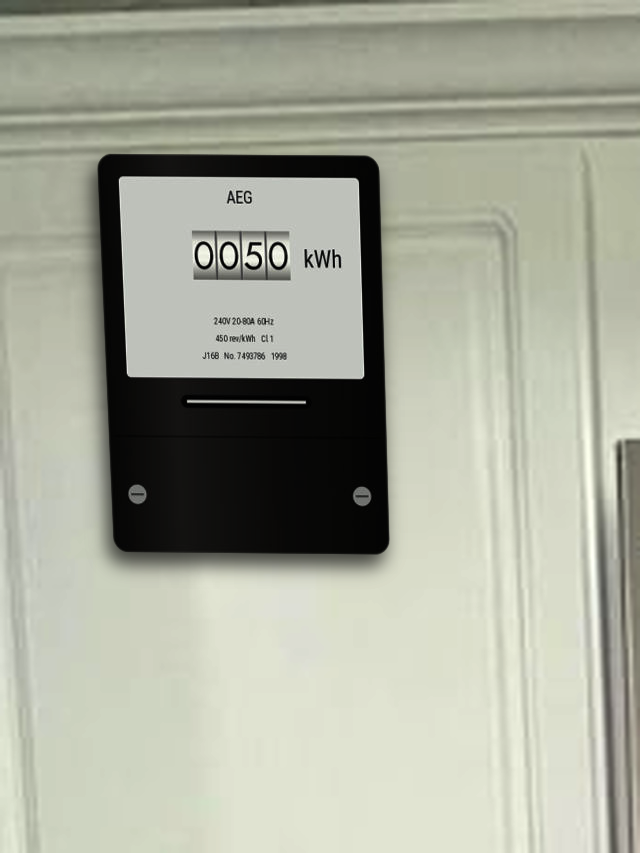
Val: 50 kWh
